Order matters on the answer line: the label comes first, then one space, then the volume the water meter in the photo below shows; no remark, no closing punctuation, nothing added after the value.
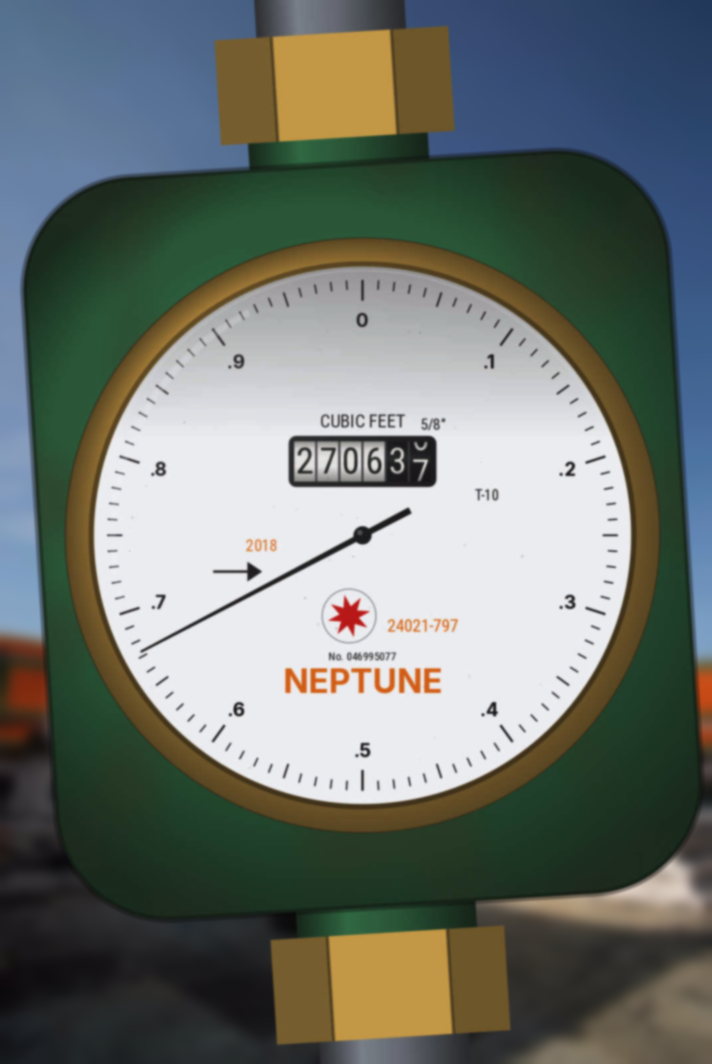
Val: 270636.67 ft³
